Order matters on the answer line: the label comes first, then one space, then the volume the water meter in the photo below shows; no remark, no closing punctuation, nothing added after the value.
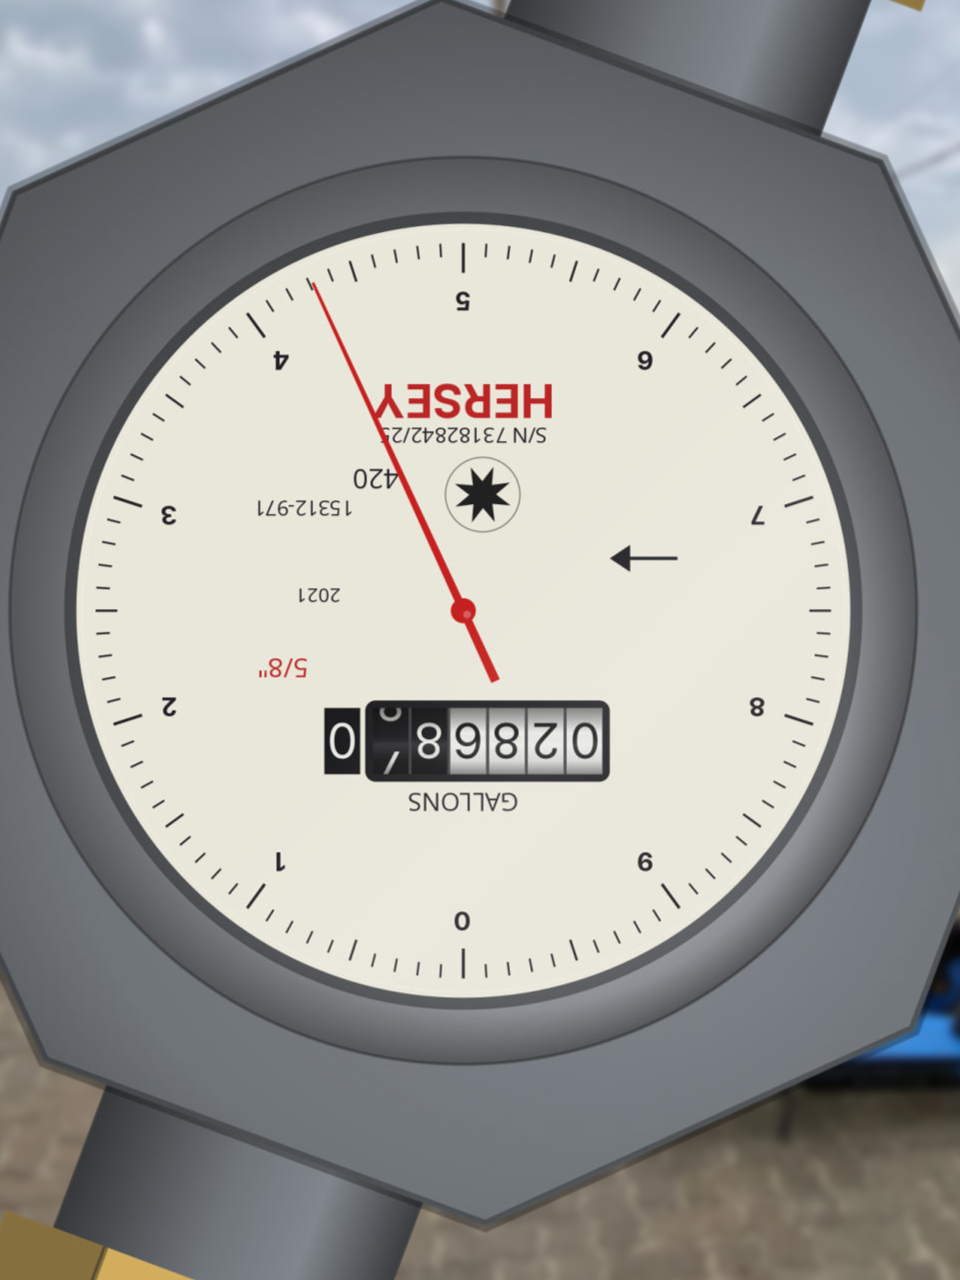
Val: 286874.3 gal
